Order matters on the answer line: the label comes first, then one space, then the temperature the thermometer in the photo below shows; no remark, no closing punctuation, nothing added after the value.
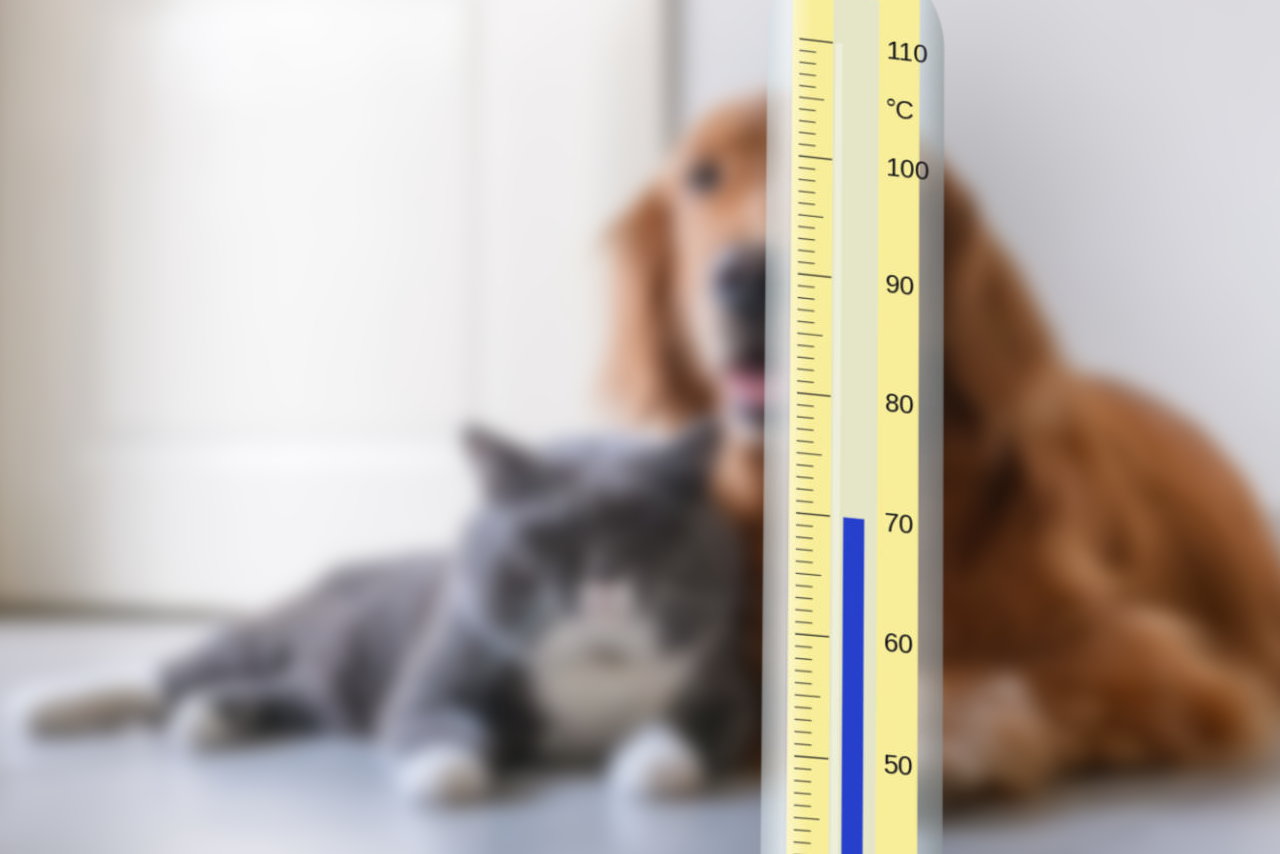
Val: 70 °C
